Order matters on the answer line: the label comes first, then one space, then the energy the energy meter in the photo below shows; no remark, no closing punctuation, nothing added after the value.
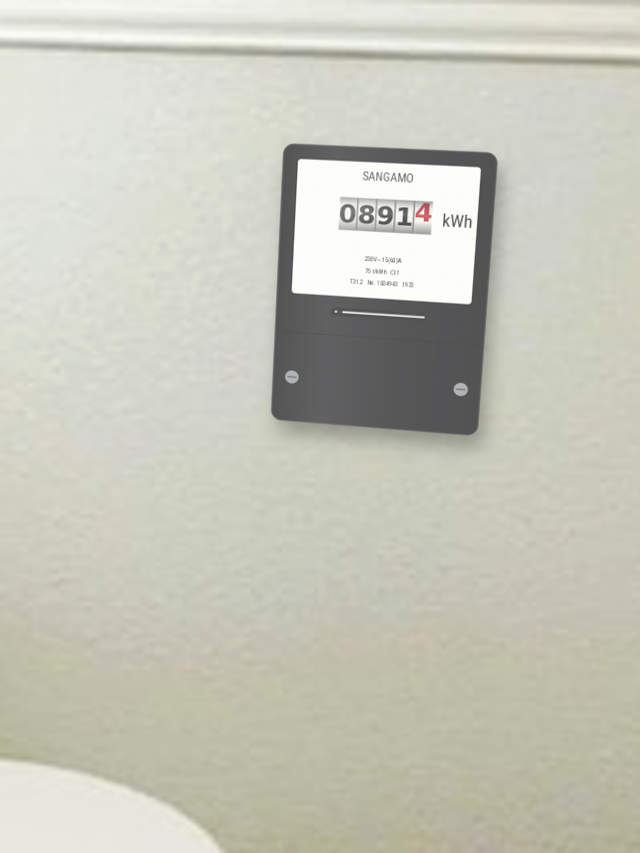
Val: 891.4 kWh
